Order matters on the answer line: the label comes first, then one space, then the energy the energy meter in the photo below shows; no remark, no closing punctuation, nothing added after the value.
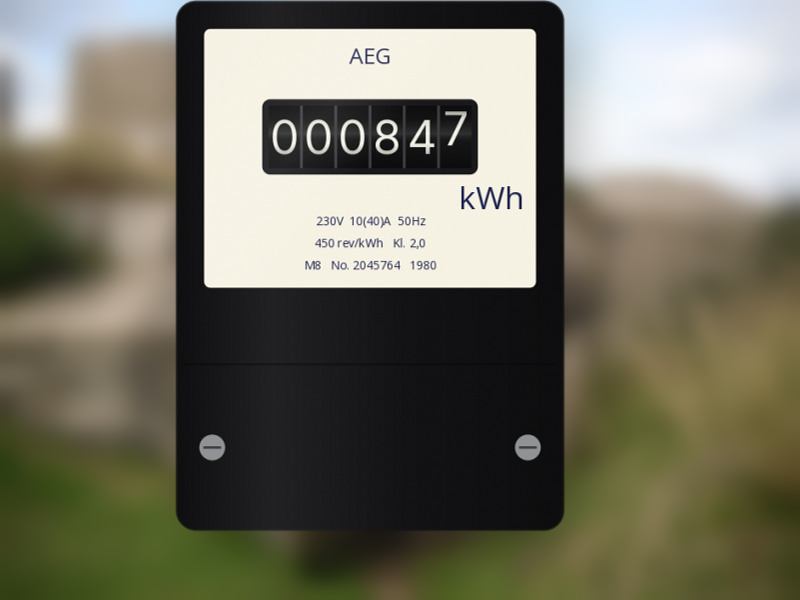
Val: 847 kWh
